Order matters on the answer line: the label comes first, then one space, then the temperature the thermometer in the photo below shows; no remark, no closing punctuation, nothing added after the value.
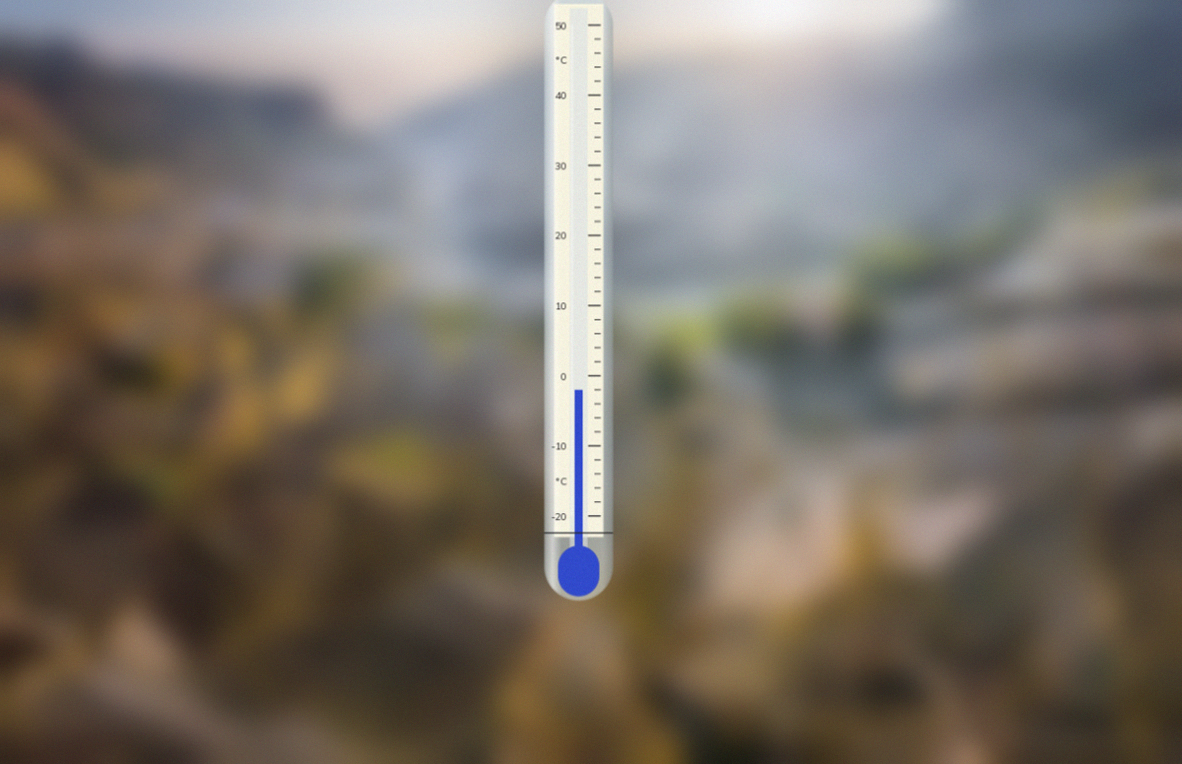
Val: -2 °C
